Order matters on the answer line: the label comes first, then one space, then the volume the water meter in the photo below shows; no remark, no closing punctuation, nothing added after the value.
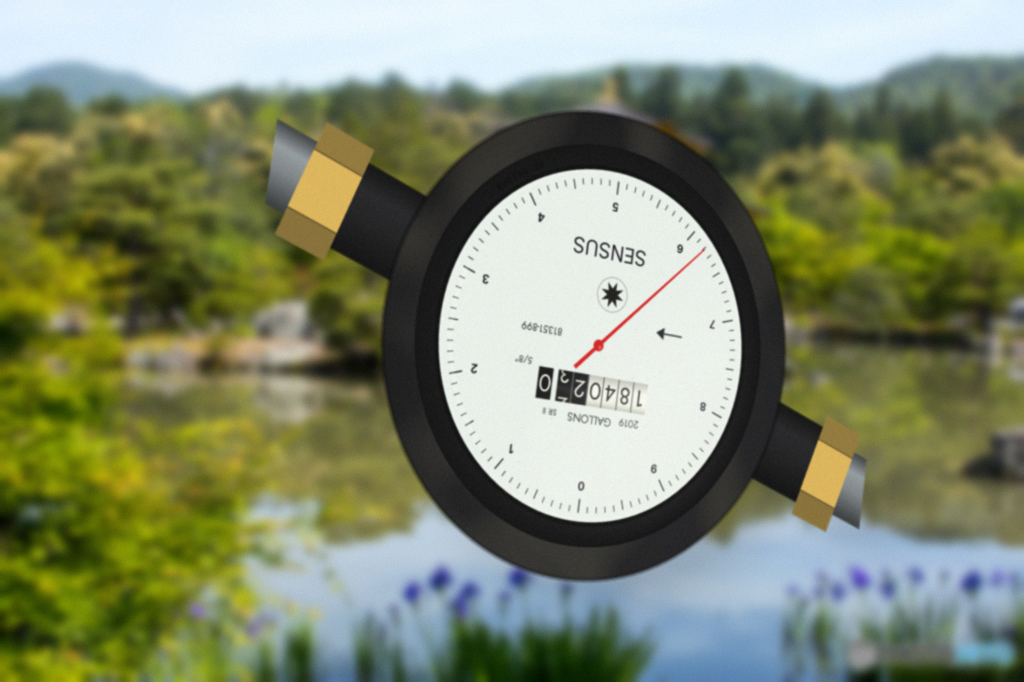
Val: 1840226.2 gal
